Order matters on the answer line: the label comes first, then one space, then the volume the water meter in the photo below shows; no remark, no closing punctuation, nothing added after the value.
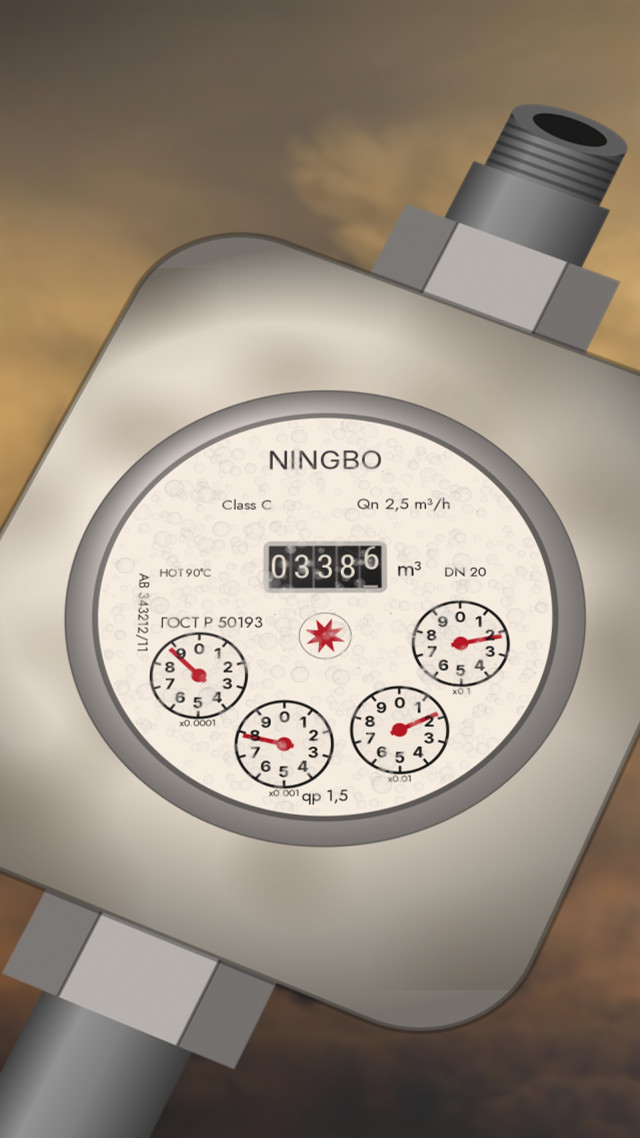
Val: 3386.2178 m³
